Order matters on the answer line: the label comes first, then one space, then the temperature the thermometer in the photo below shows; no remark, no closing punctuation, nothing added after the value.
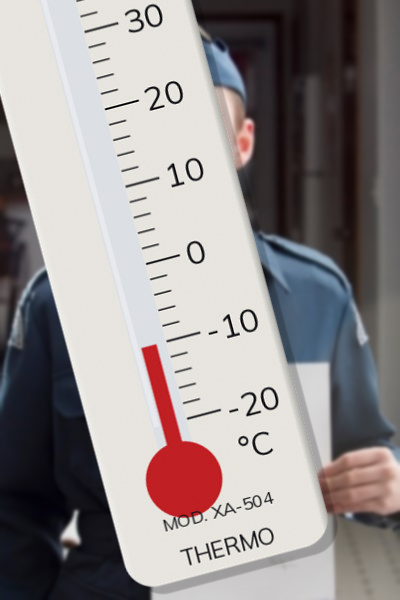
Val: -10 °C
